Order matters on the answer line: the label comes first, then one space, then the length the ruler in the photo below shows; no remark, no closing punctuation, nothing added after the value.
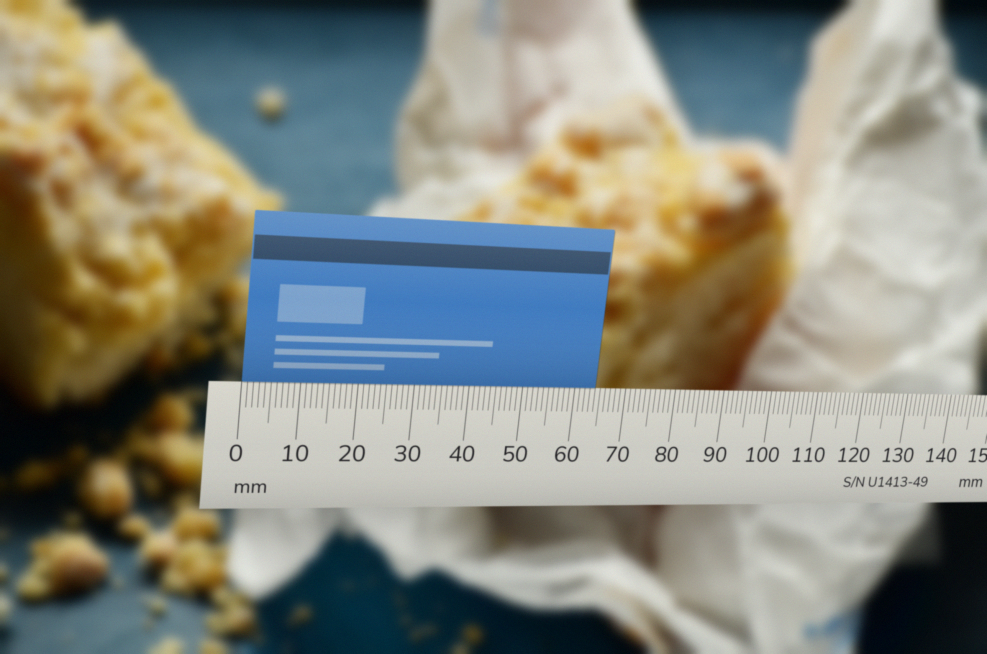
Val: 64 mm
